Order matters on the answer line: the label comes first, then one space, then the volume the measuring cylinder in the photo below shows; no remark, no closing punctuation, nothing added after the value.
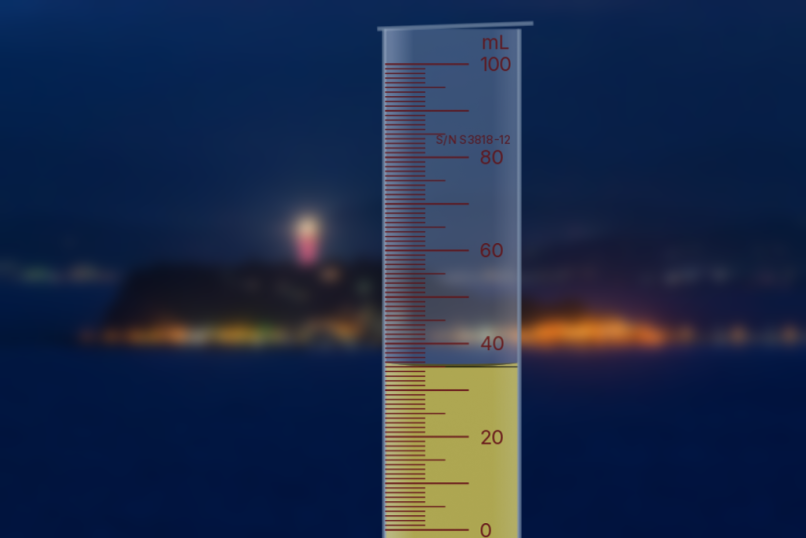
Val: 35 mL
